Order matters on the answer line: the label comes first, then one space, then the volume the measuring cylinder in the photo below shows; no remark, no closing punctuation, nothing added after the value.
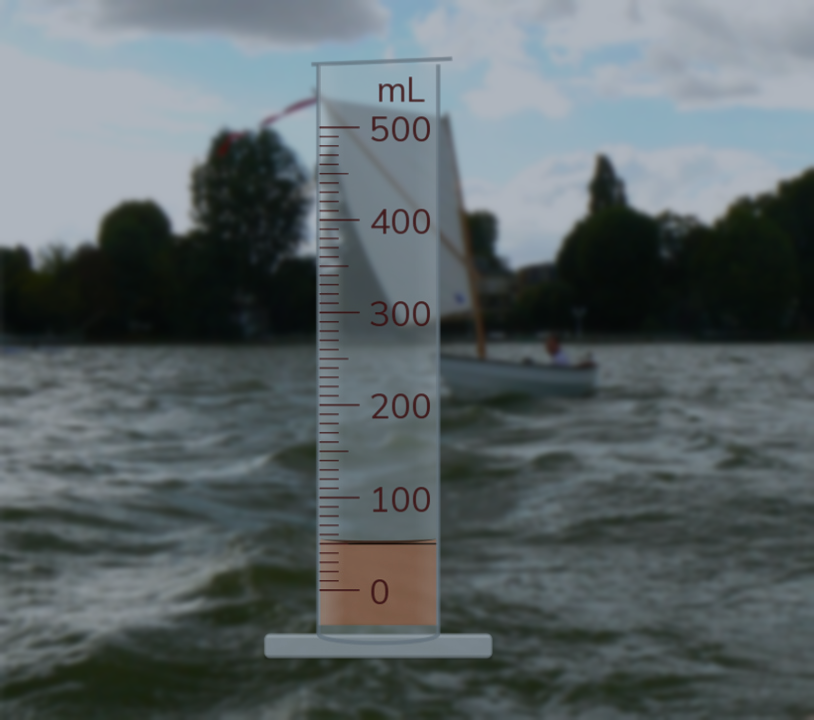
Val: 50 mL
